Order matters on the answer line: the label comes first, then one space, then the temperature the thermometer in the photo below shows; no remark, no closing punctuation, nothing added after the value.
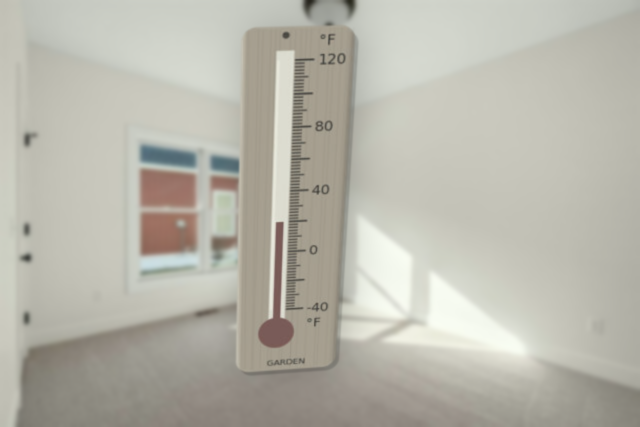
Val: 20 °F
